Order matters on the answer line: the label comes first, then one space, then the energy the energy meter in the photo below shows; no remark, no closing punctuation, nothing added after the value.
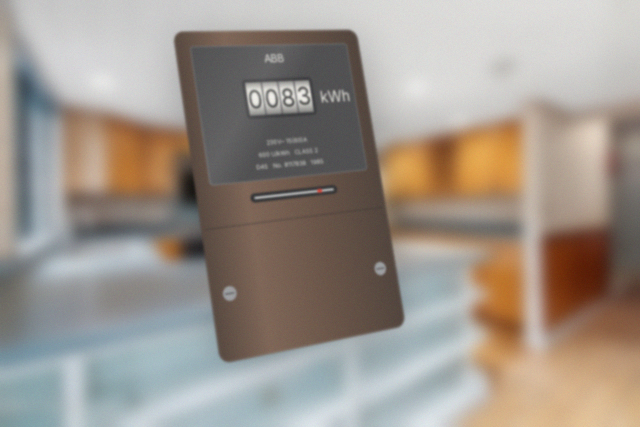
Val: 83 kWh
